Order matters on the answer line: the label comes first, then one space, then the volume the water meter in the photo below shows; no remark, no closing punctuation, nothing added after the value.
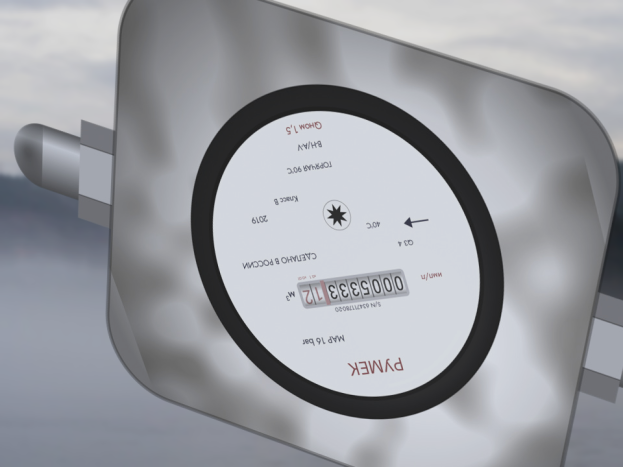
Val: 5333.12 m³
